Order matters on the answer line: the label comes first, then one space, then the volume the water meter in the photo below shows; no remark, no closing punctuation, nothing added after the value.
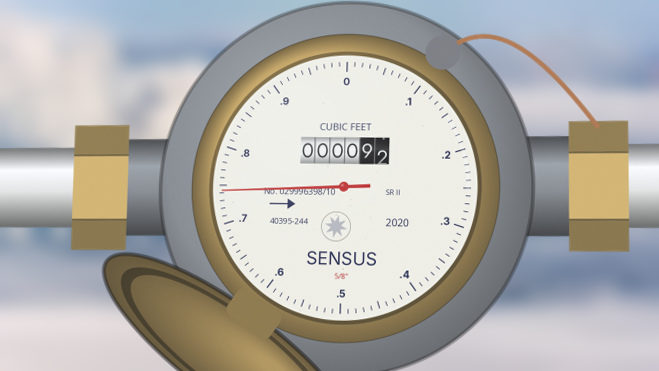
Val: 91.74 ft³
